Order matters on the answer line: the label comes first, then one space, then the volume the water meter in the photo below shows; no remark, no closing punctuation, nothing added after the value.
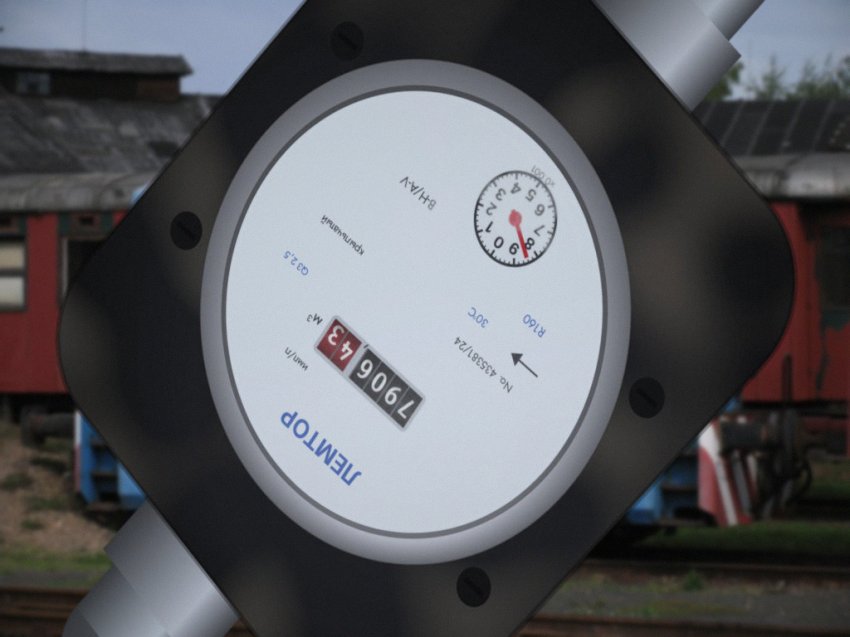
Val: 7906.428 m³
